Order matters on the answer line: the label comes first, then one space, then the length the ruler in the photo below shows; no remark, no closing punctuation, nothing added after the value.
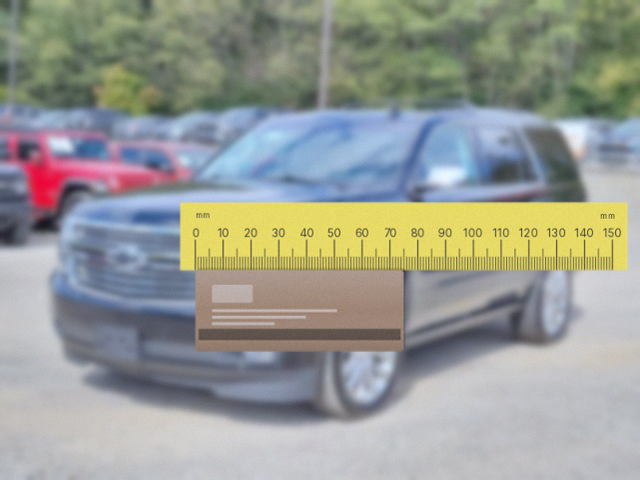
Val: 75 mm
